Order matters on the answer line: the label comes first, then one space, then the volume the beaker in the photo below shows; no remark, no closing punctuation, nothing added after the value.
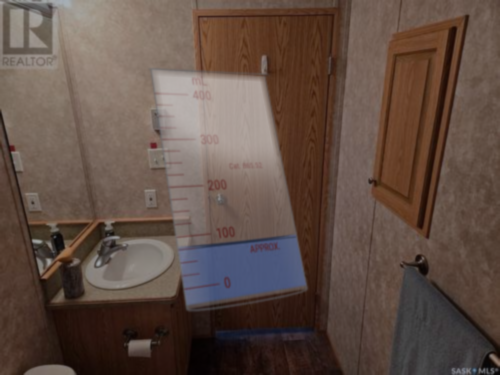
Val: 75 mL
